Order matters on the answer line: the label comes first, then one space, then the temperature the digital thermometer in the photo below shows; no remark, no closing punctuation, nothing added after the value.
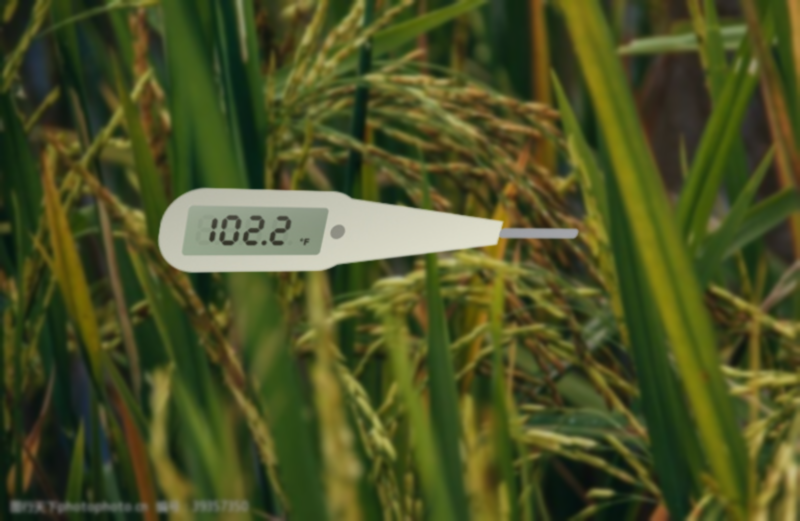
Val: 102.2 °F
